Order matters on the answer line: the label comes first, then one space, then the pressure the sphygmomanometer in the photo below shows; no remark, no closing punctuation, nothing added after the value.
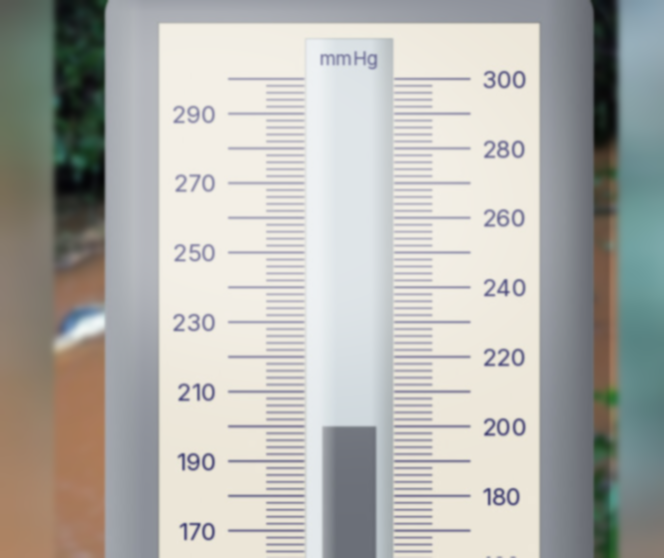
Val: 200 mmHg
